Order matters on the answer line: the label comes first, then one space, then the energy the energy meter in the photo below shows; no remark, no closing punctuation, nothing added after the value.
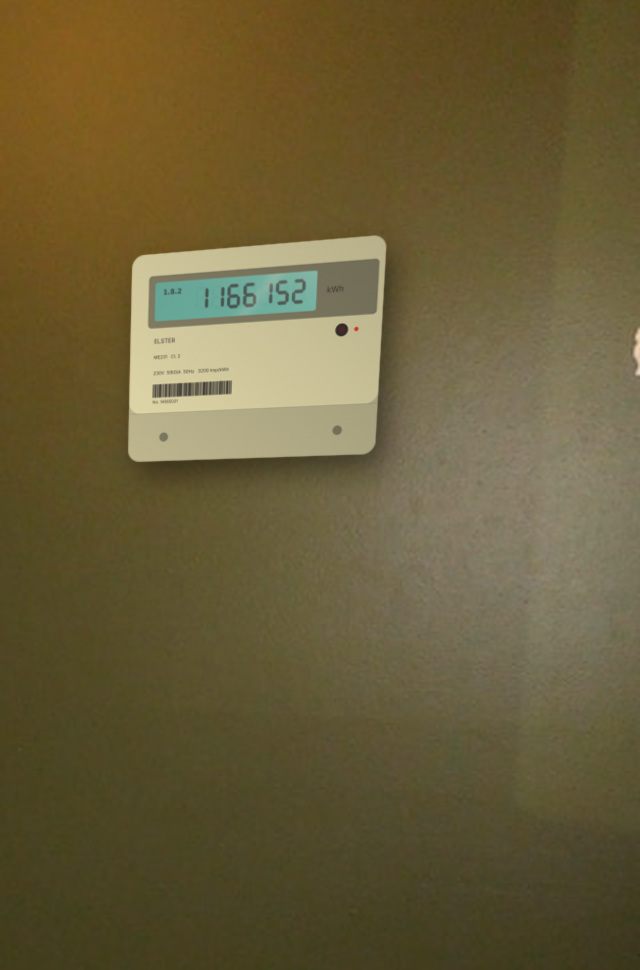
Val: 1166152 kWh
